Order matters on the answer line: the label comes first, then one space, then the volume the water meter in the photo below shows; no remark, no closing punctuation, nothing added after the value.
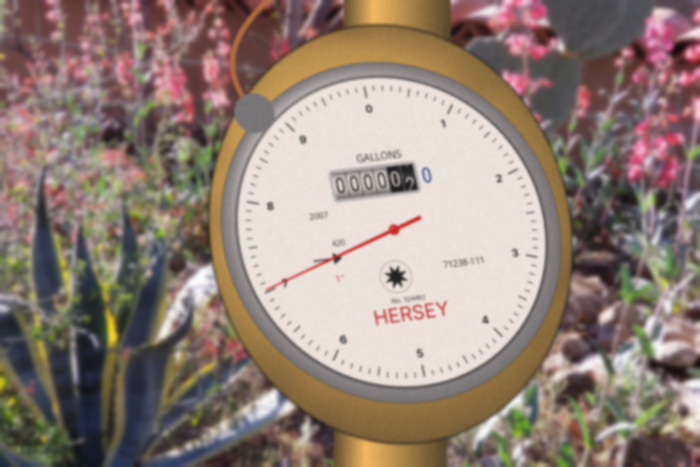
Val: 17.0 gal
